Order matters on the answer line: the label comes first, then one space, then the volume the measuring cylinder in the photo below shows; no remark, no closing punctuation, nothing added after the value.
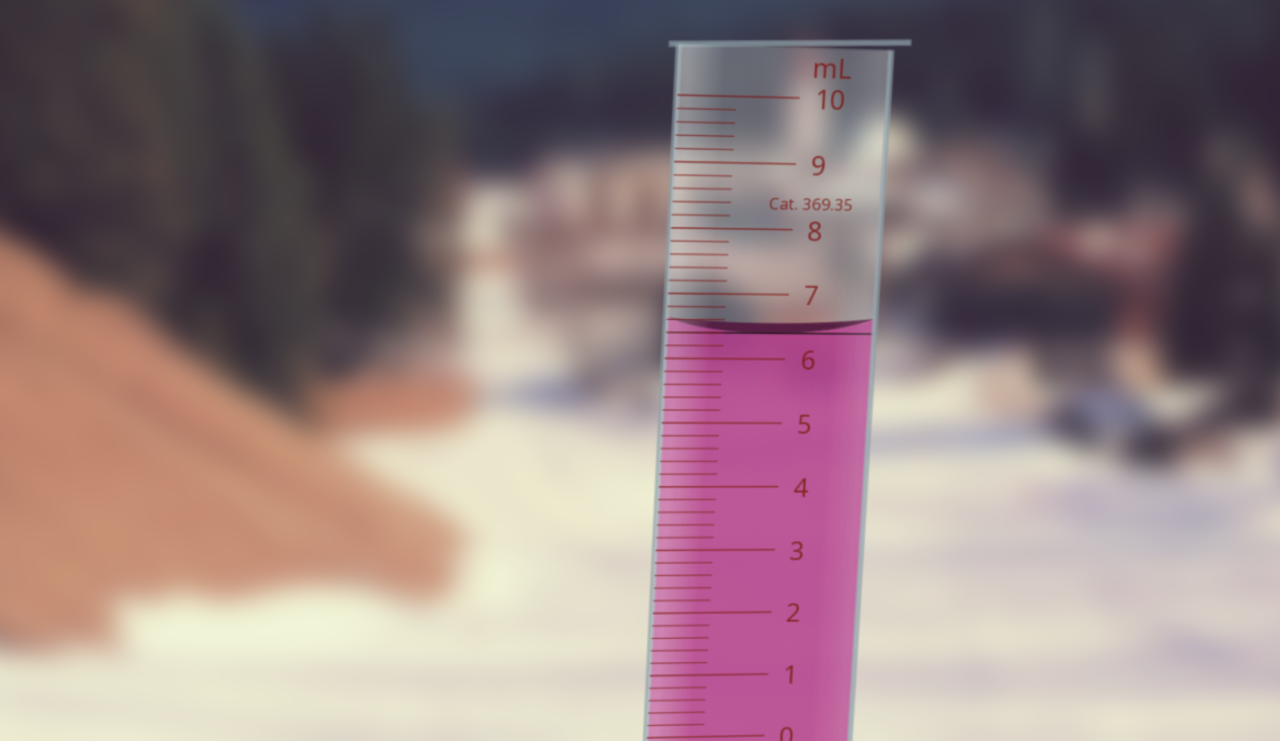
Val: 6.4 mL
